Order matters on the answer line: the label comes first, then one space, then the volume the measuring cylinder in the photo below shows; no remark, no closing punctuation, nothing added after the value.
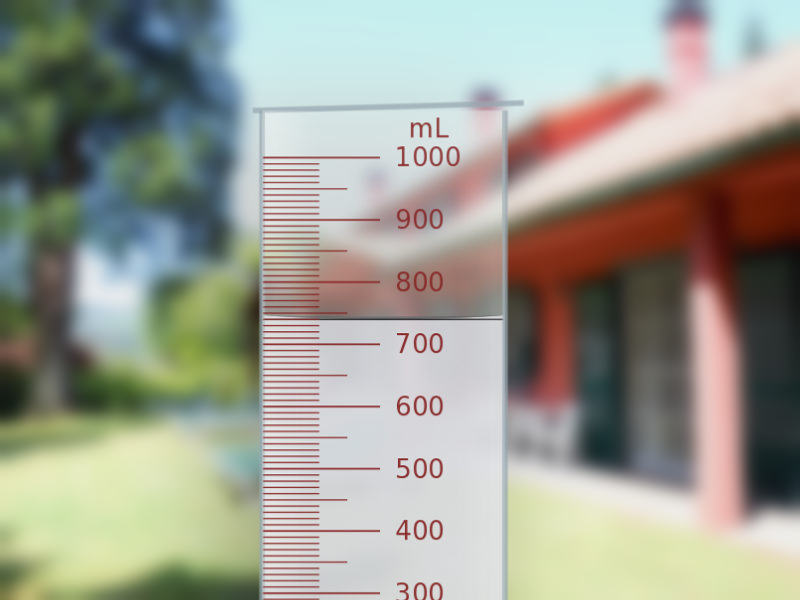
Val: 740 mL
